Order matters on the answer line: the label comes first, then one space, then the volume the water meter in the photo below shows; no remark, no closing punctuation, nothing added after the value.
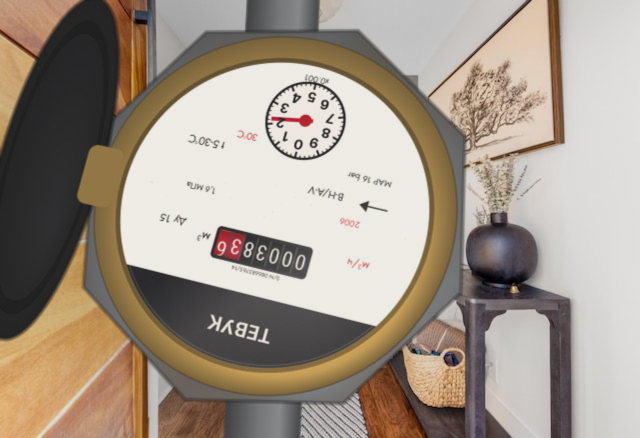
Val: 38.362 m³
